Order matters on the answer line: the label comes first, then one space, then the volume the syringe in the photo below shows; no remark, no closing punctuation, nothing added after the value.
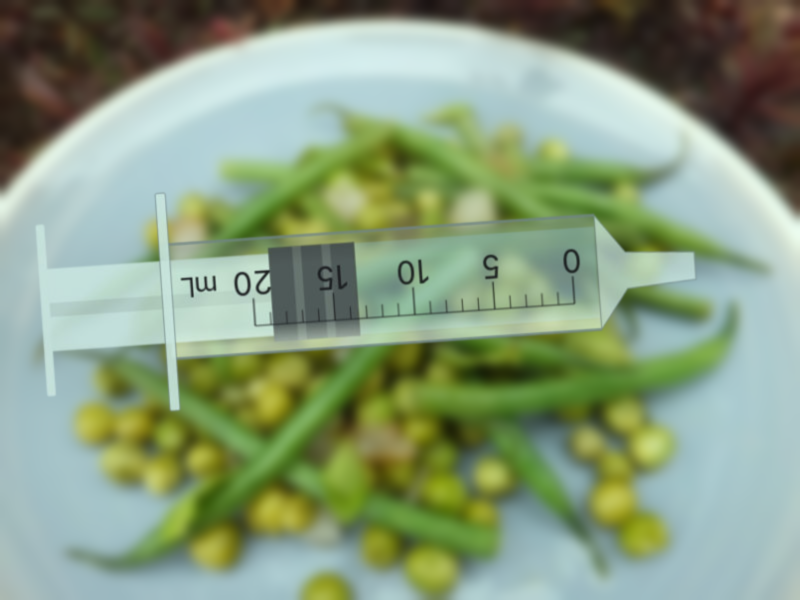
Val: 13.5 mL
